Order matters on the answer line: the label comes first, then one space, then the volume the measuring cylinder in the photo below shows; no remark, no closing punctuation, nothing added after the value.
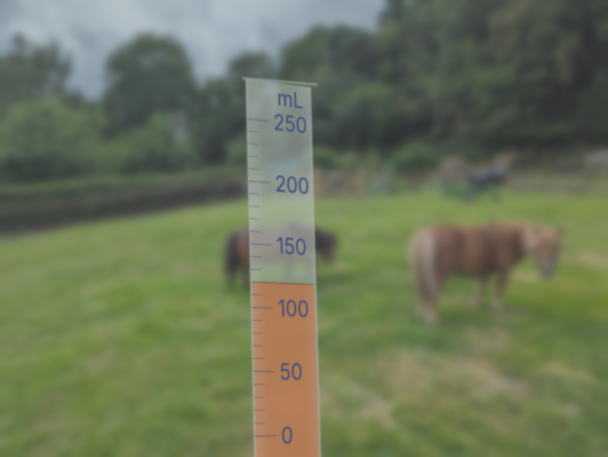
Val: 120 mL
